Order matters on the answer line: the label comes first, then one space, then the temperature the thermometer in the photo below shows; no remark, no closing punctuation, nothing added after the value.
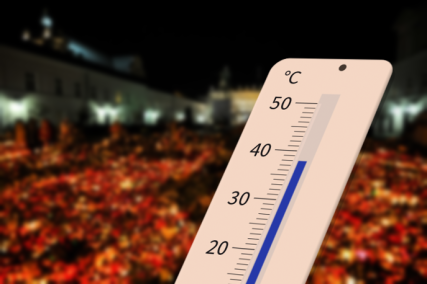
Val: 38 °C
